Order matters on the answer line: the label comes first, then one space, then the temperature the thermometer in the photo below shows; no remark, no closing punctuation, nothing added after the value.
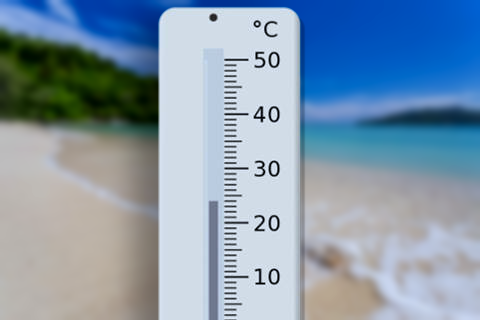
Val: 24 °C
